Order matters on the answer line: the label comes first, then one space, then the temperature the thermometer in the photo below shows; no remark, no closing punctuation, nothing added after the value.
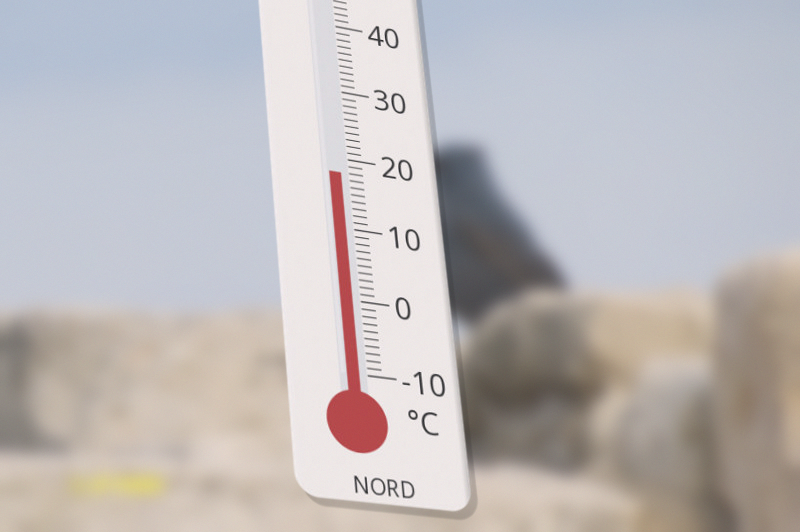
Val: 18 °C
